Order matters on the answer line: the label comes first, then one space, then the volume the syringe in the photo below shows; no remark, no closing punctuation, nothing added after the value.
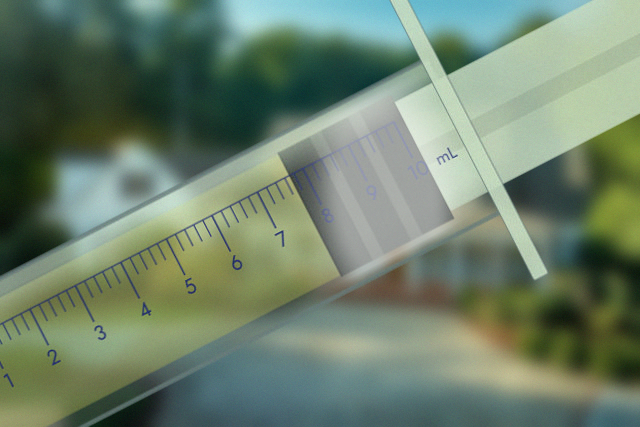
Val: 7.7 mL
